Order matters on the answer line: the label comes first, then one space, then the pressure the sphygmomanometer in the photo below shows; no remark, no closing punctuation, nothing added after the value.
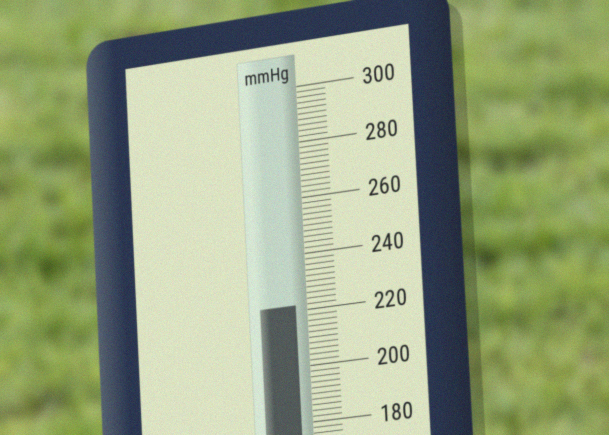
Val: 222 mmHg
